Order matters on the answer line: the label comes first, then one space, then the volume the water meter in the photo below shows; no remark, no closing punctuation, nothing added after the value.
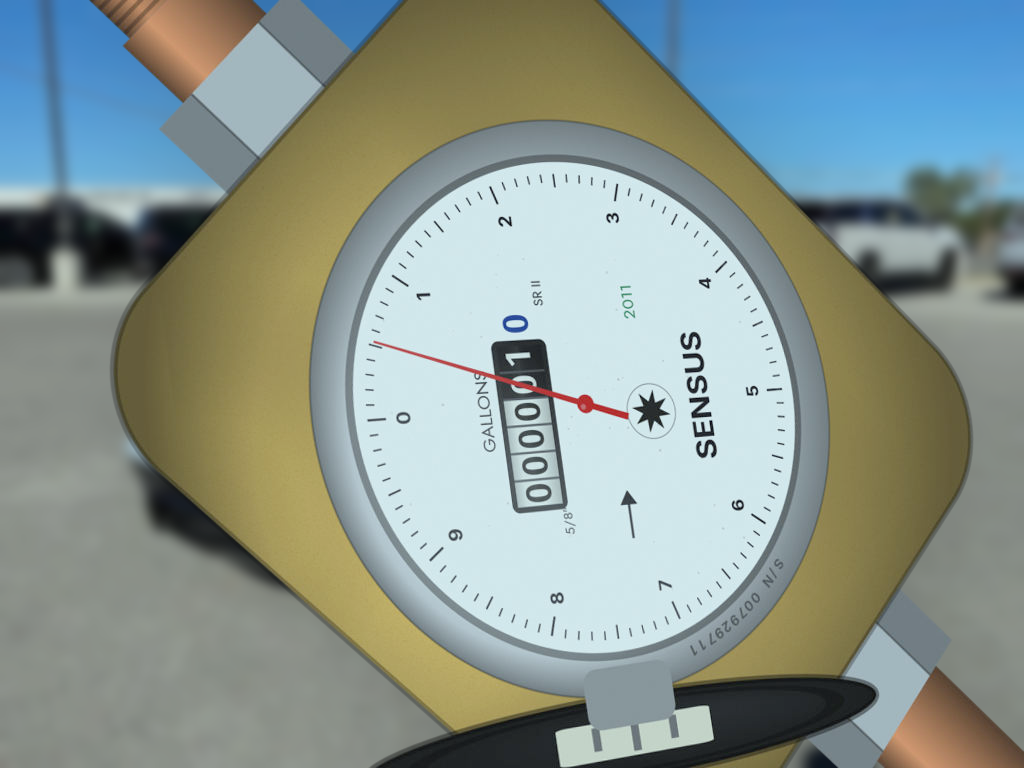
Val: 10.5 gal
